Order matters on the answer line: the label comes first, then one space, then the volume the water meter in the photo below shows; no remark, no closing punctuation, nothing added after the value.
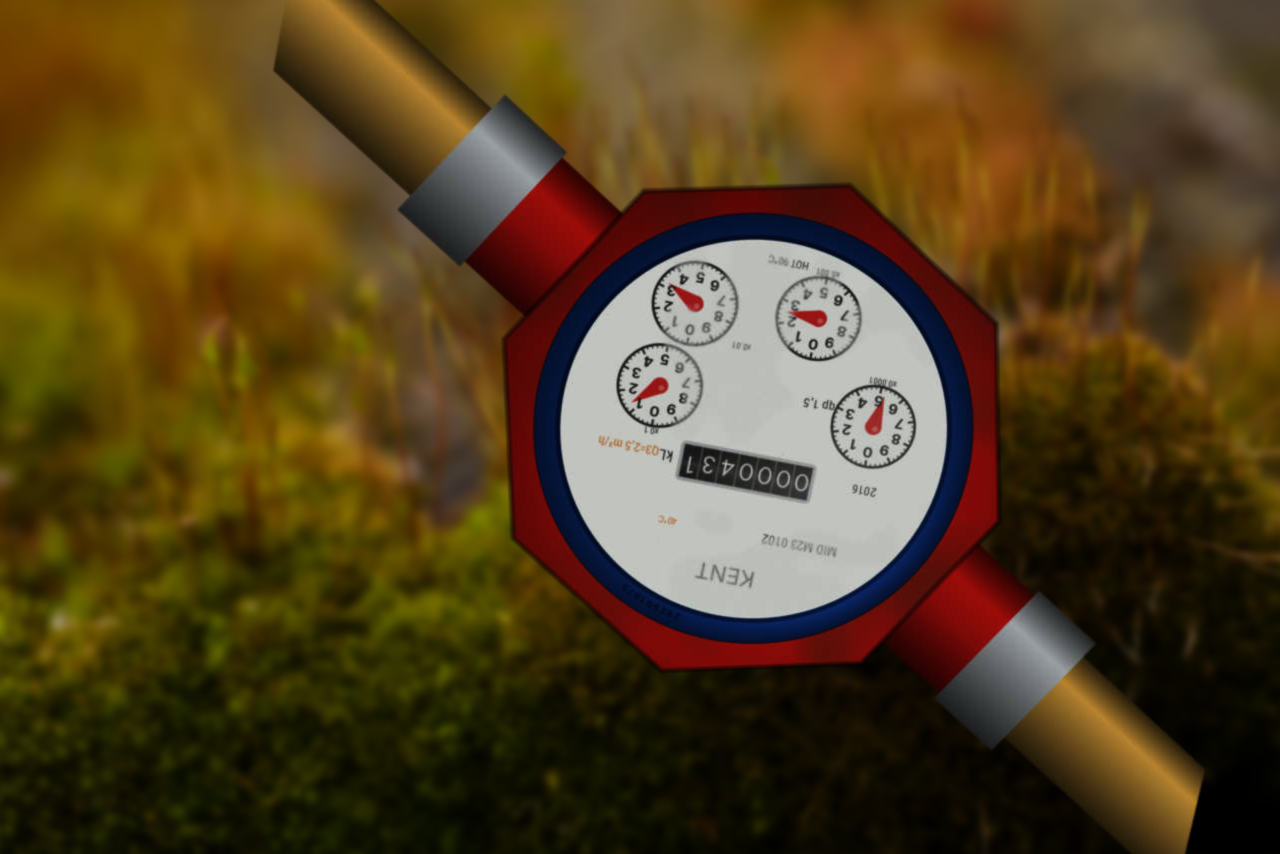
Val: 431.1325 kL
